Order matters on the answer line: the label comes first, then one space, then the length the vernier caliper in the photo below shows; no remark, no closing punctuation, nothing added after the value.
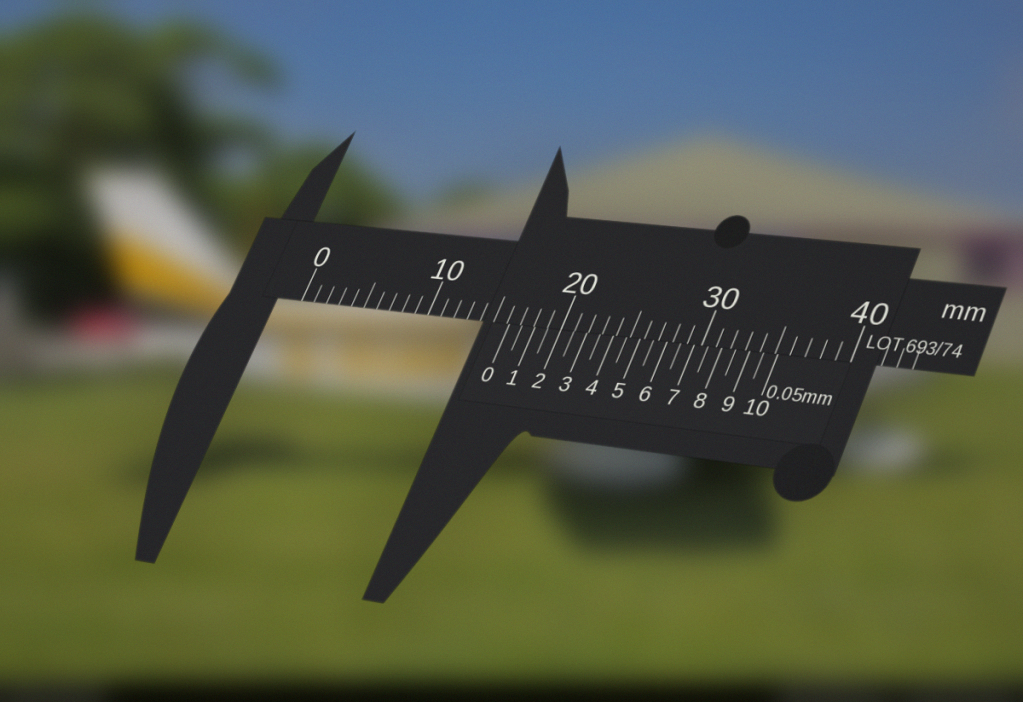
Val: 16.2 mm
